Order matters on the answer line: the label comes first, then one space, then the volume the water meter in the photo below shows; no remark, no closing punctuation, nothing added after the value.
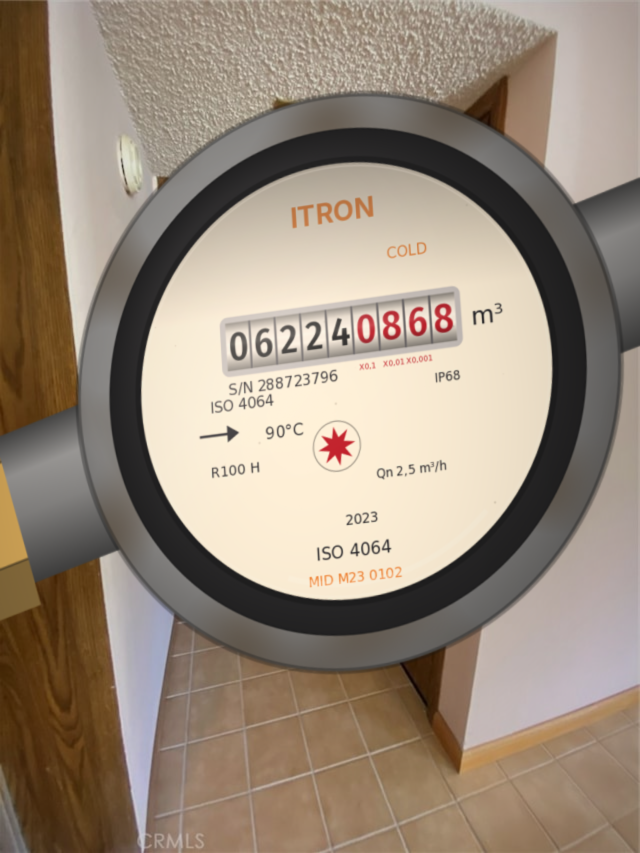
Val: 6224.0868 m³
